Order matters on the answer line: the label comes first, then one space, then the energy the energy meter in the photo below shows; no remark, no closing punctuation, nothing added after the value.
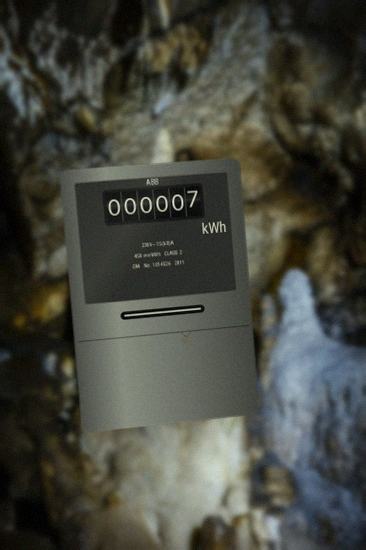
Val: 7 kWh
